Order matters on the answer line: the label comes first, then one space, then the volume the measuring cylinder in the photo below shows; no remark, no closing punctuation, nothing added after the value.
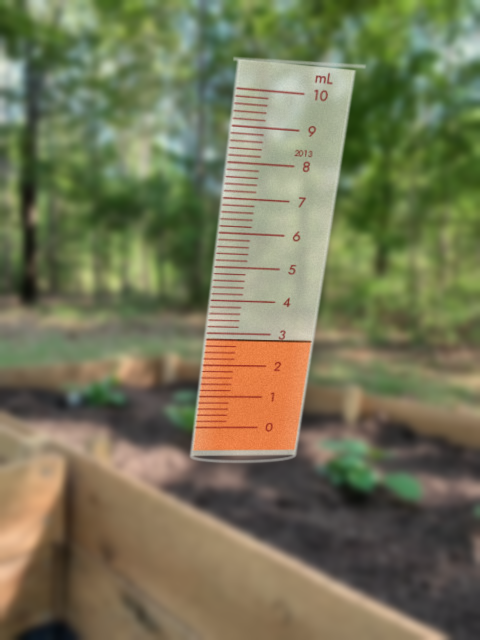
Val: 2.8 mL
